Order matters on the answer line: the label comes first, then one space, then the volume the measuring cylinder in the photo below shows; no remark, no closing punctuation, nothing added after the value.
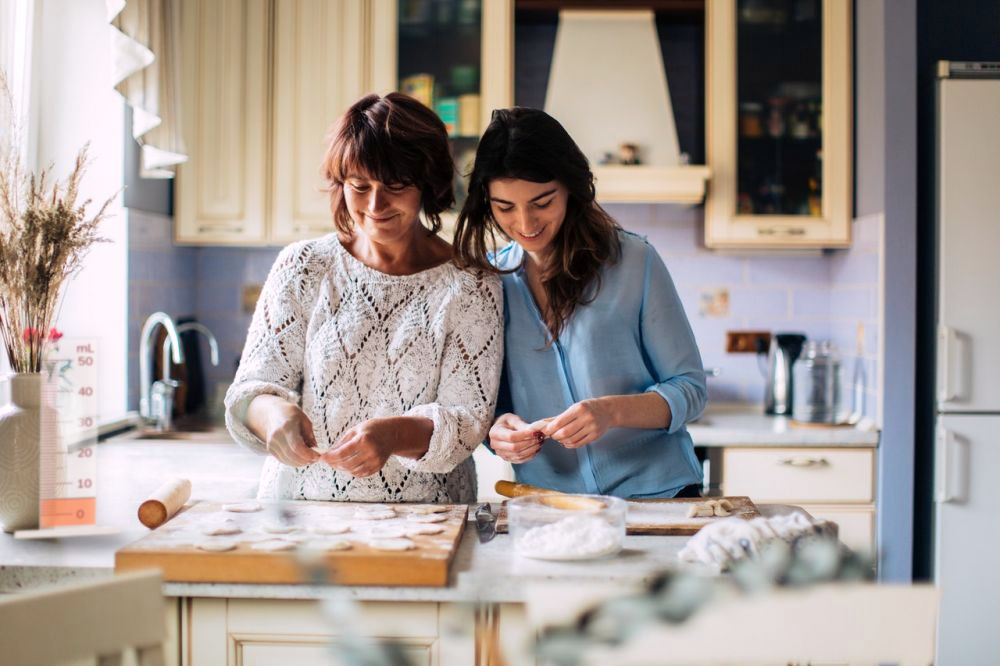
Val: 5 mL
